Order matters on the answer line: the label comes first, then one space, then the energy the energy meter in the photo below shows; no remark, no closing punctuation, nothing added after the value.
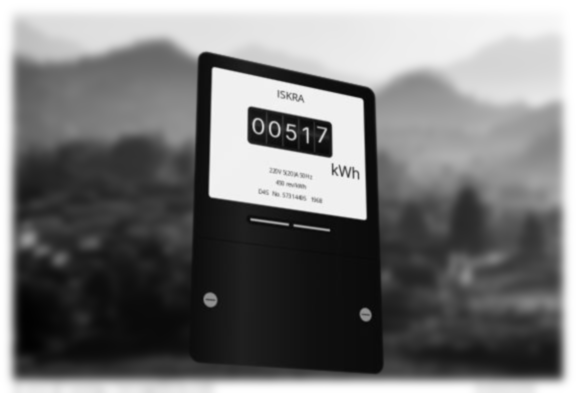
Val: 517 kWh
